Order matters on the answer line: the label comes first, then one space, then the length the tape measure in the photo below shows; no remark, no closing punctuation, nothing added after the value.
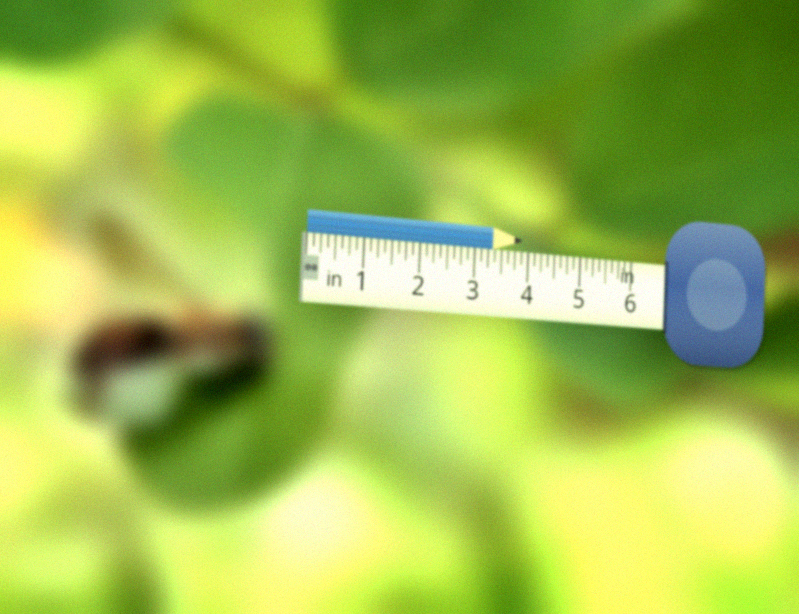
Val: 3.875 in
